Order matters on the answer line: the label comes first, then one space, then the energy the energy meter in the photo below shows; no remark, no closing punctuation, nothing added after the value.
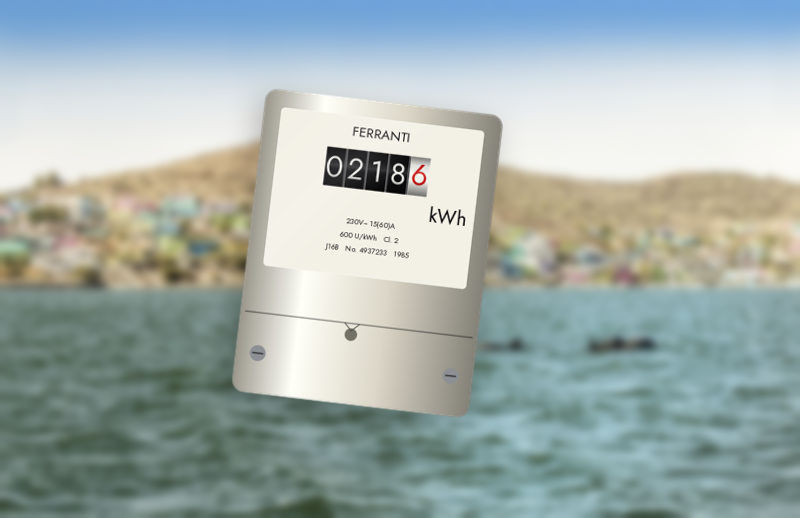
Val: 218.6 kWh
